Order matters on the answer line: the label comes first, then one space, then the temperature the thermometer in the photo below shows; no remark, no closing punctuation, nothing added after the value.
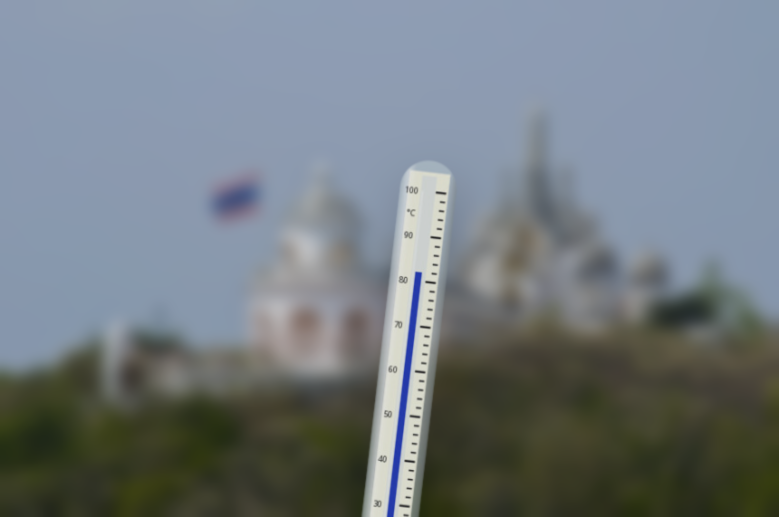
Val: 82 °C
